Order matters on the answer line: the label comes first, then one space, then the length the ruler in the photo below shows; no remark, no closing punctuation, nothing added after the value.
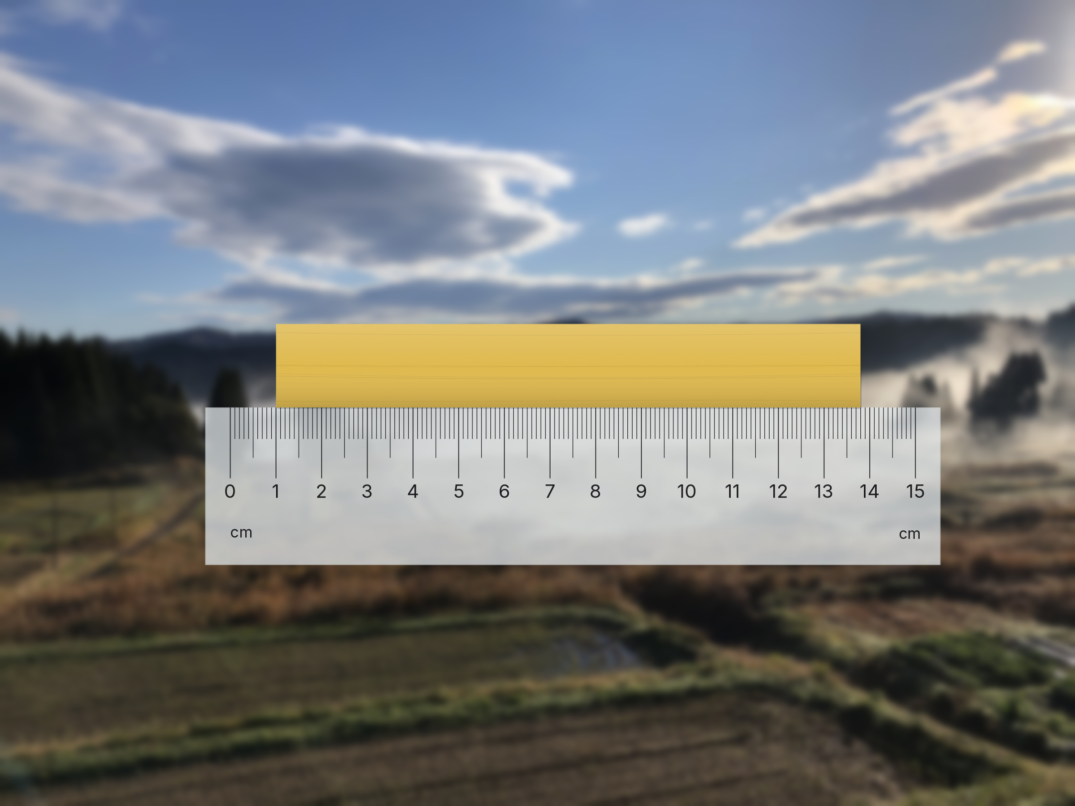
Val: 12.8 cm
